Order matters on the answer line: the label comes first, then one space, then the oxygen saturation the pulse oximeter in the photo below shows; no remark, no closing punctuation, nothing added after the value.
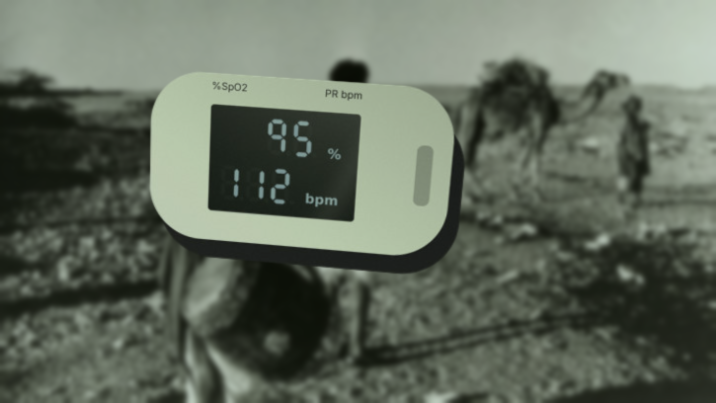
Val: 95 %
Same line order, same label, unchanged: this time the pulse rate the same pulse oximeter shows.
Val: 112 bpm
